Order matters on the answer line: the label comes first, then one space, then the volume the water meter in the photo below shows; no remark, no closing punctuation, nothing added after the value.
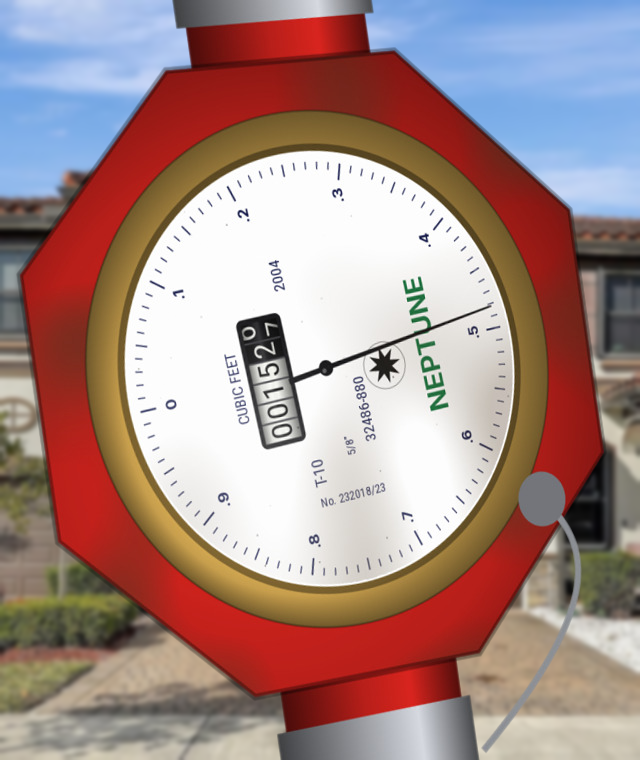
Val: 1526.48 ft³
